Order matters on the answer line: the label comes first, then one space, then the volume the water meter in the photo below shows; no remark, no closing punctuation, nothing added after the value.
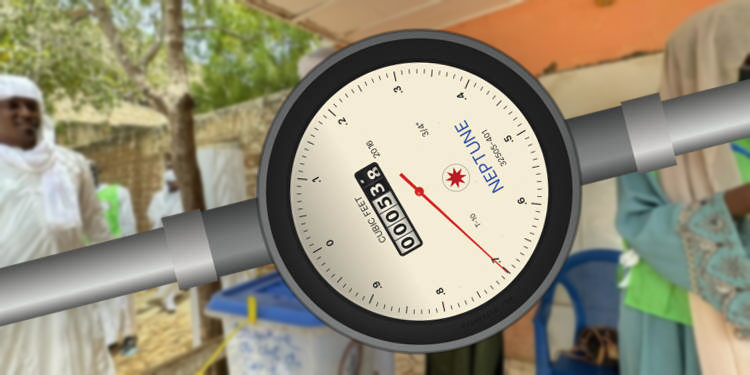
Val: 537.70 ft³
